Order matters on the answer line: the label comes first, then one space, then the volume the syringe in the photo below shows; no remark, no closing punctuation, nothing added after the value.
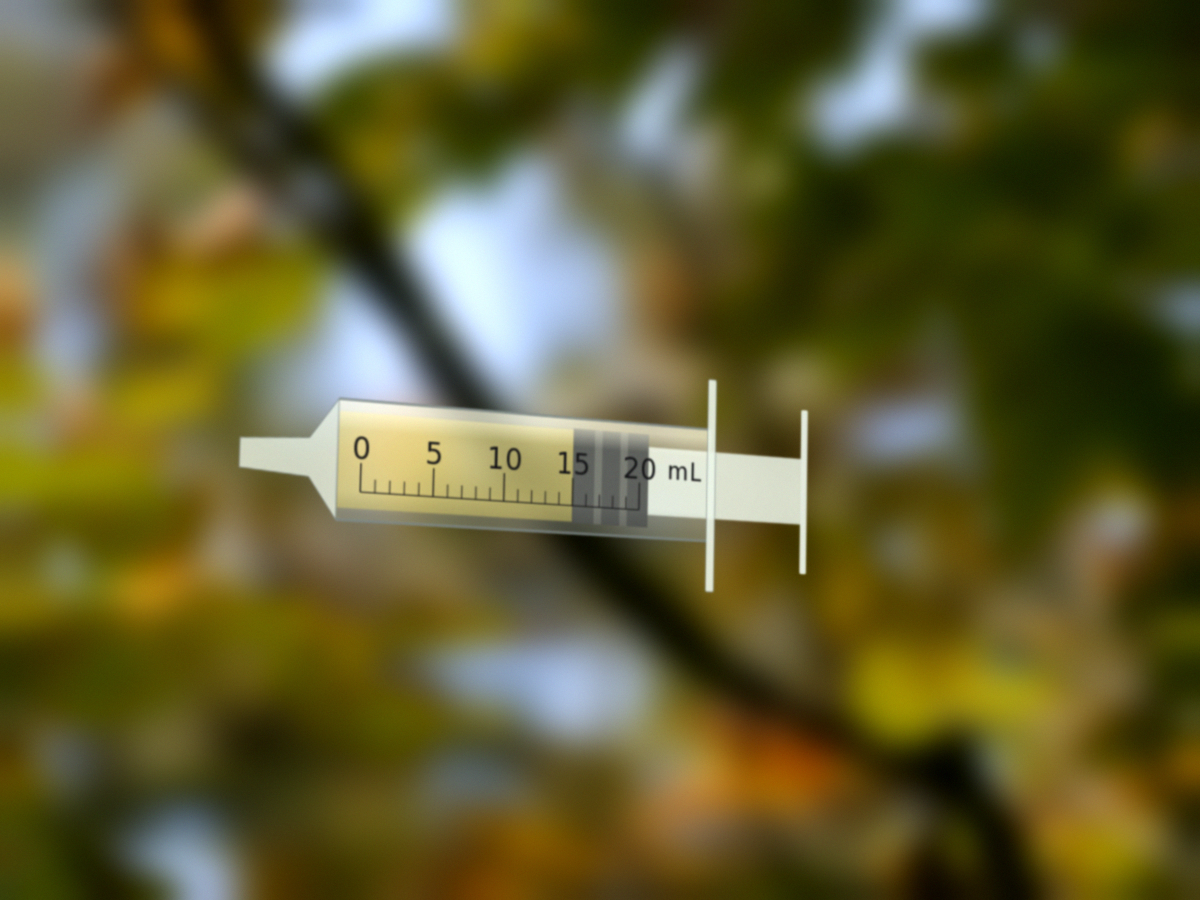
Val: 15 mL
